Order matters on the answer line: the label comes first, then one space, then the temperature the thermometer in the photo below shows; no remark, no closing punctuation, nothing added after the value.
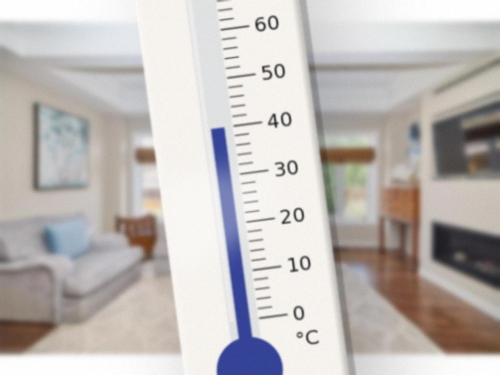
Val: 40 °C
